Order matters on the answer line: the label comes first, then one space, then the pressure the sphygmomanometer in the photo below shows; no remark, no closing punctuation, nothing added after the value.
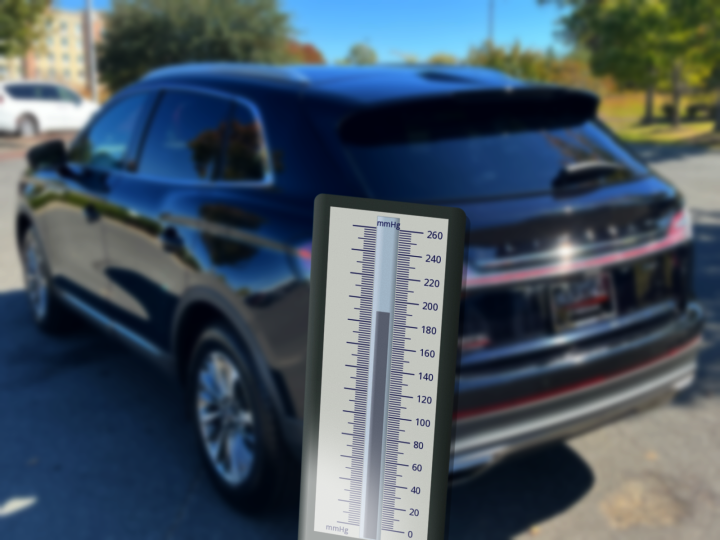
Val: 190 mmHg
